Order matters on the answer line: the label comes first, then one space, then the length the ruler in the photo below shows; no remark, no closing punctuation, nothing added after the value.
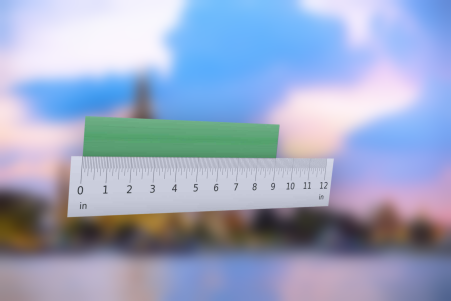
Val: 9 in
